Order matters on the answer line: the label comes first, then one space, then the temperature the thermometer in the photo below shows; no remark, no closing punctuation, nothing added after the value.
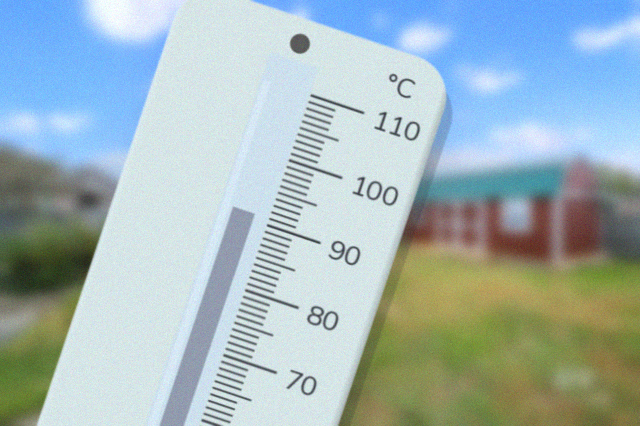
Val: 91 °C
